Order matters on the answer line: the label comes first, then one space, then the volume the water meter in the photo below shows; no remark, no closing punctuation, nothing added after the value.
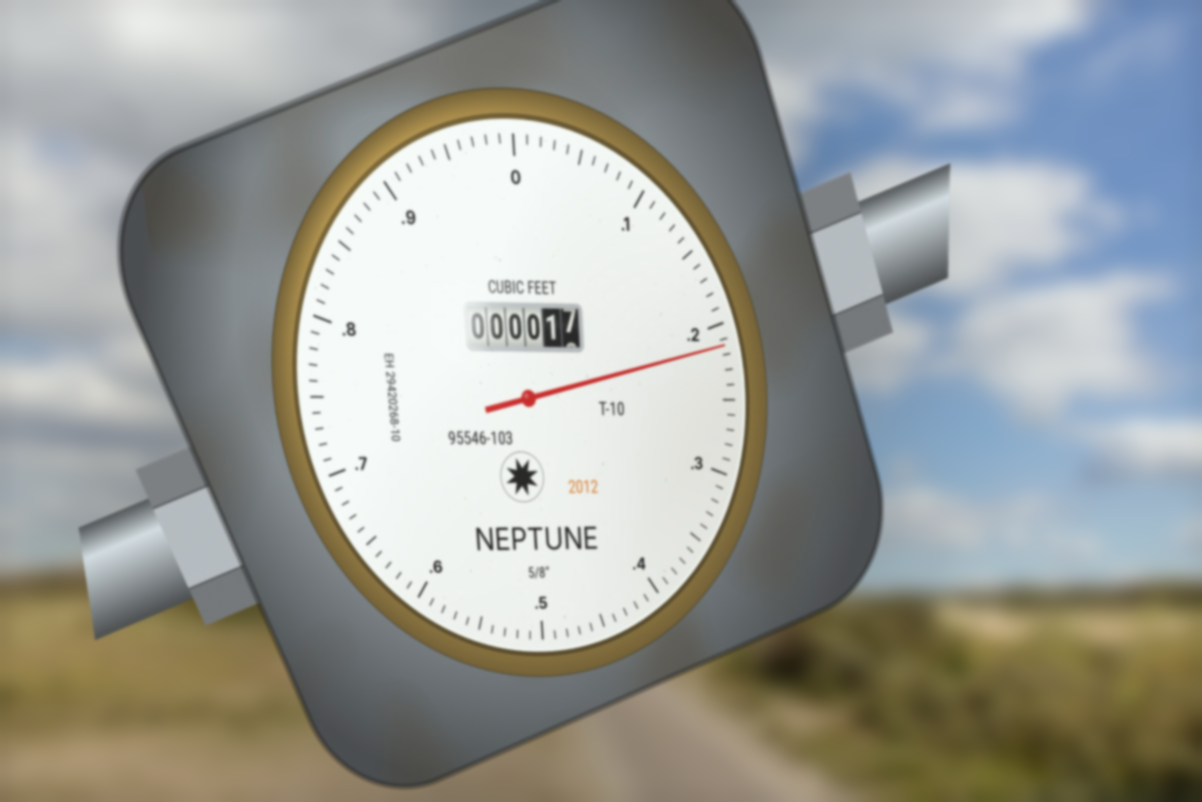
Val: 17.21 ft³
